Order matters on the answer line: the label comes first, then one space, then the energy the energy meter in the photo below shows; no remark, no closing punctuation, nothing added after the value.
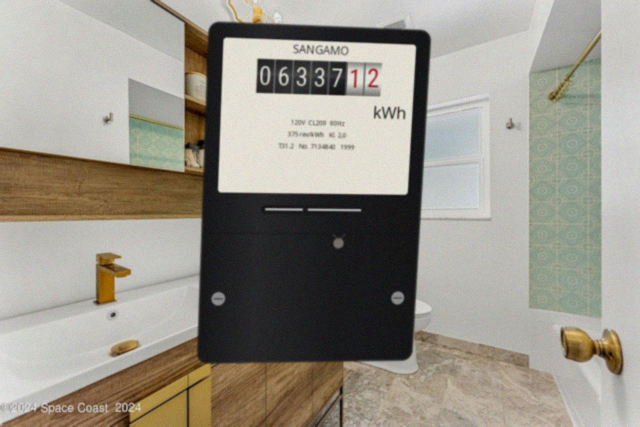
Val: 6337.12 kWh
